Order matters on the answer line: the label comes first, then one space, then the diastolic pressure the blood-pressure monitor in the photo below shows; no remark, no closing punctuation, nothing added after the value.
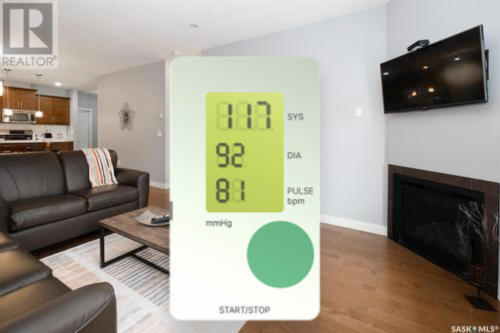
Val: 92 mmHg
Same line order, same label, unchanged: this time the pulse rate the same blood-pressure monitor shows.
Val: 81 bpm
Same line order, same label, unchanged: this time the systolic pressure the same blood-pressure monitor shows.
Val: 117 mmHg
